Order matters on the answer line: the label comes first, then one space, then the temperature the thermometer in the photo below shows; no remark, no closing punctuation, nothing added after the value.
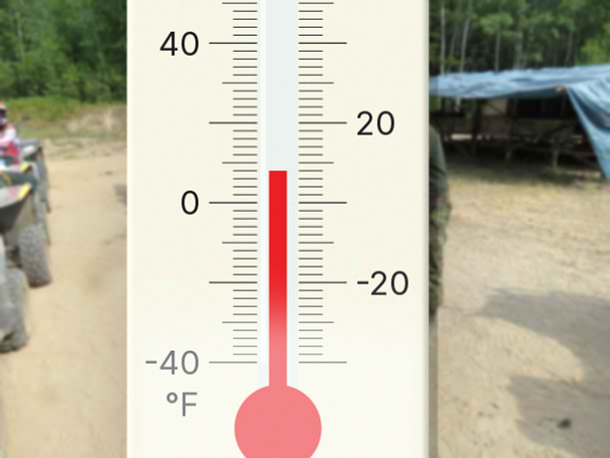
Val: 8 °F
